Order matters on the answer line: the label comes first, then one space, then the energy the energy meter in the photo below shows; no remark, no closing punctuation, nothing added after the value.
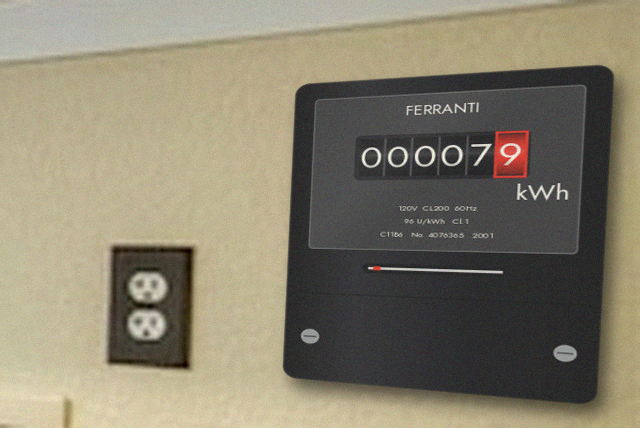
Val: 7.9 kWh
